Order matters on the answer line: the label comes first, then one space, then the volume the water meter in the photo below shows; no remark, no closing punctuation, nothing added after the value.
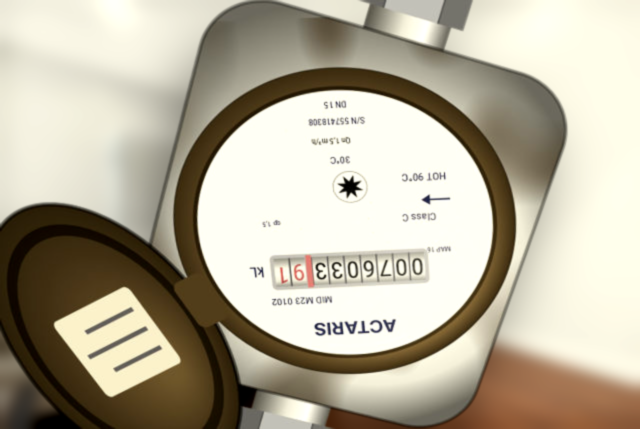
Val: 76033.91 kL
